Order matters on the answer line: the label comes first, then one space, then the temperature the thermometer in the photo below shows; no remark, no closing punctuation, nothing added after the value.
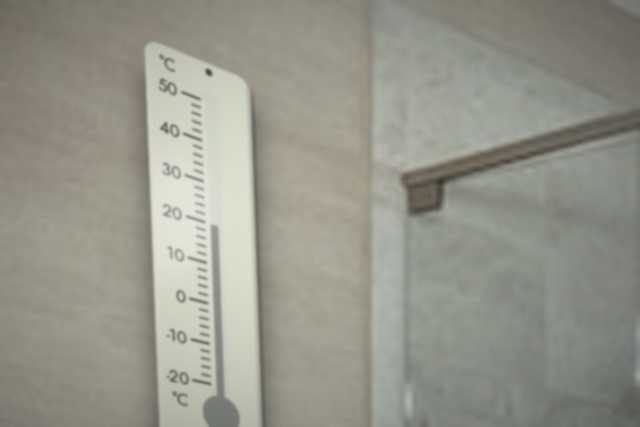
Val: 20 °C
